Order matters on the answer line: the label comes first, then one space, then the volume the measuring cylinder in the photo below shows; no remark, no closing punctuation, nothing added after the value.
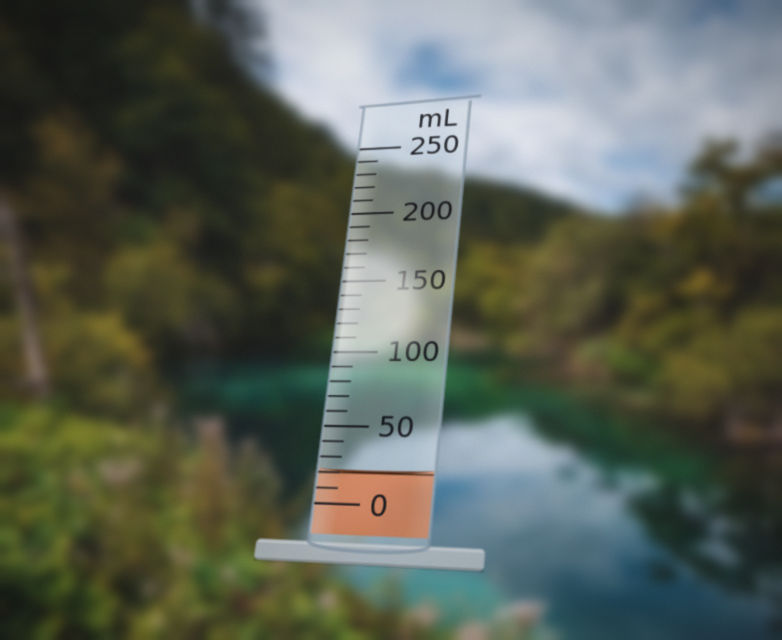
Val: 20 mL
